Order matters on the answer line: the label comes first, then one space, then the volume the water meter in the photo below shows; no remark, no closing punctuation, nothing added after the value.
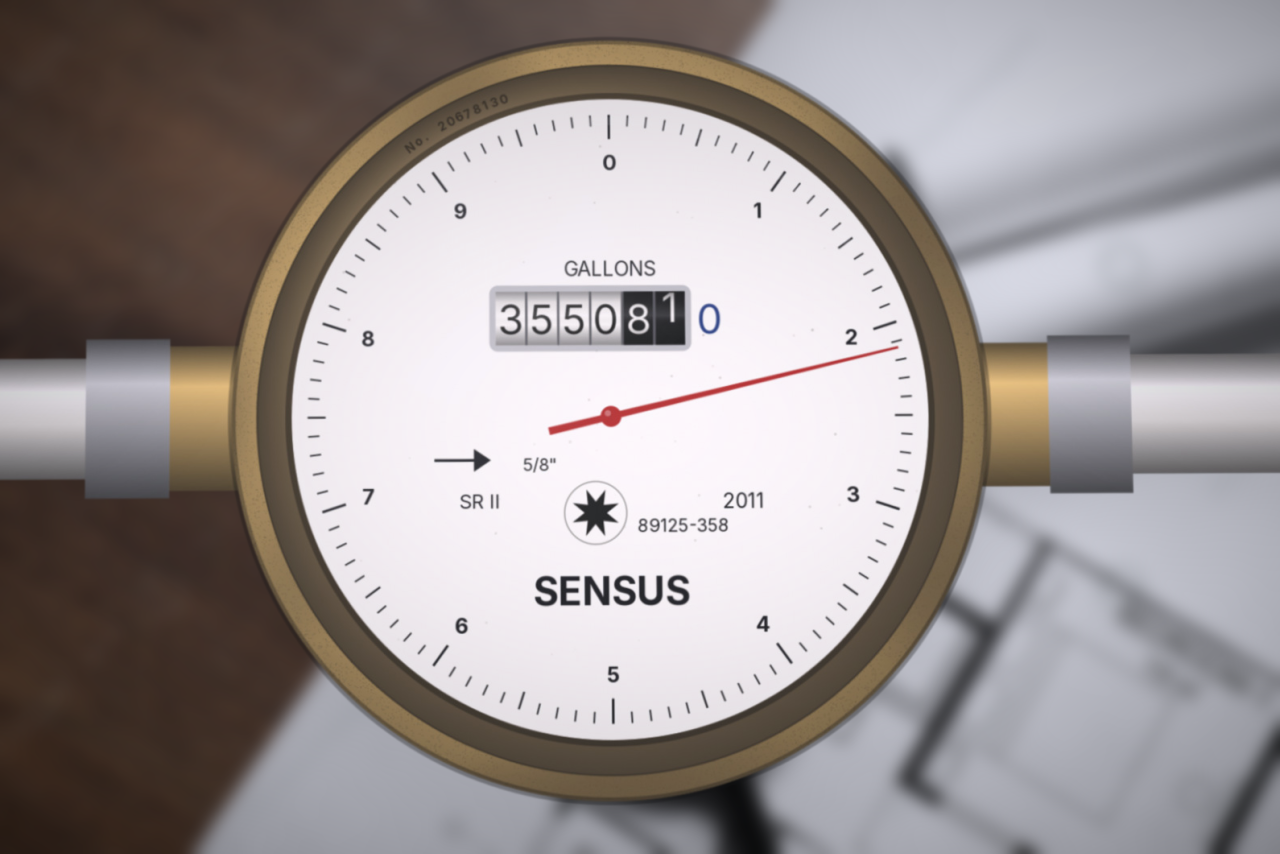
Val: 3550812.1 gal
